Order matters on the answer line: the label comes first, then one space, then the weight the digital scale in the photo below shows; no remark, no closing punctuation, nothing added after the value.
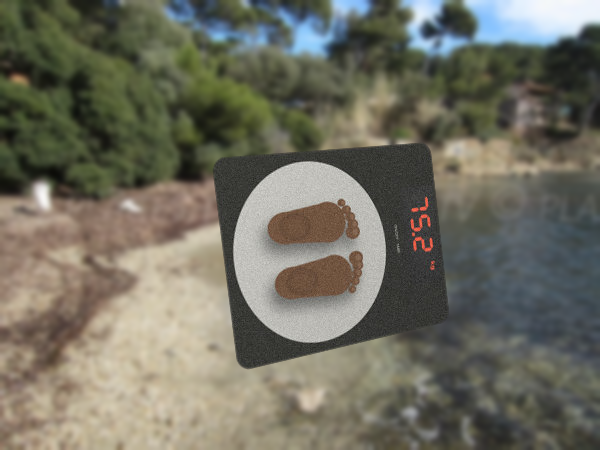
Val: 75.2 kg
